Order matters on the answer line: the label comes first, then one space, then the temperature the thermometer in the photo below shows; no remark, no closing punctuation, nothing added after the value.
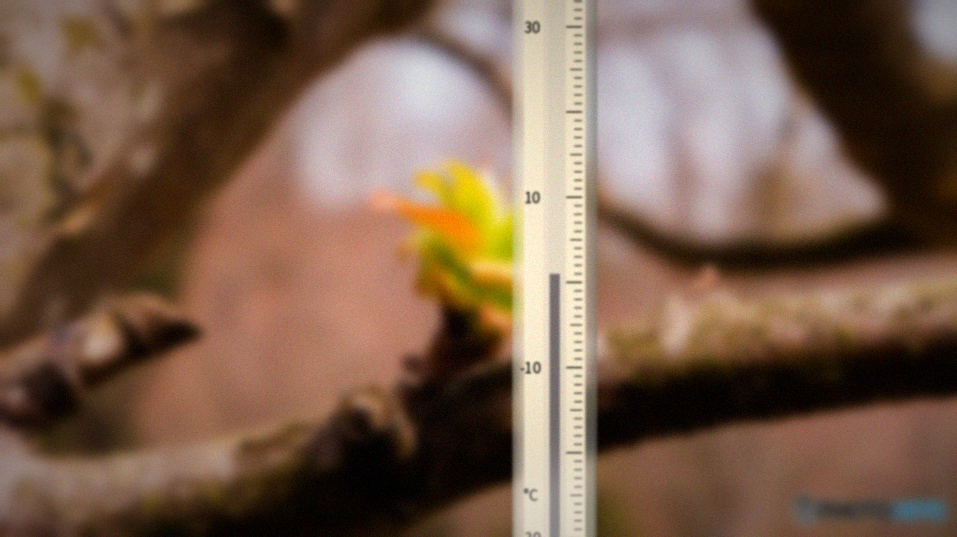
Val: 1 °C
